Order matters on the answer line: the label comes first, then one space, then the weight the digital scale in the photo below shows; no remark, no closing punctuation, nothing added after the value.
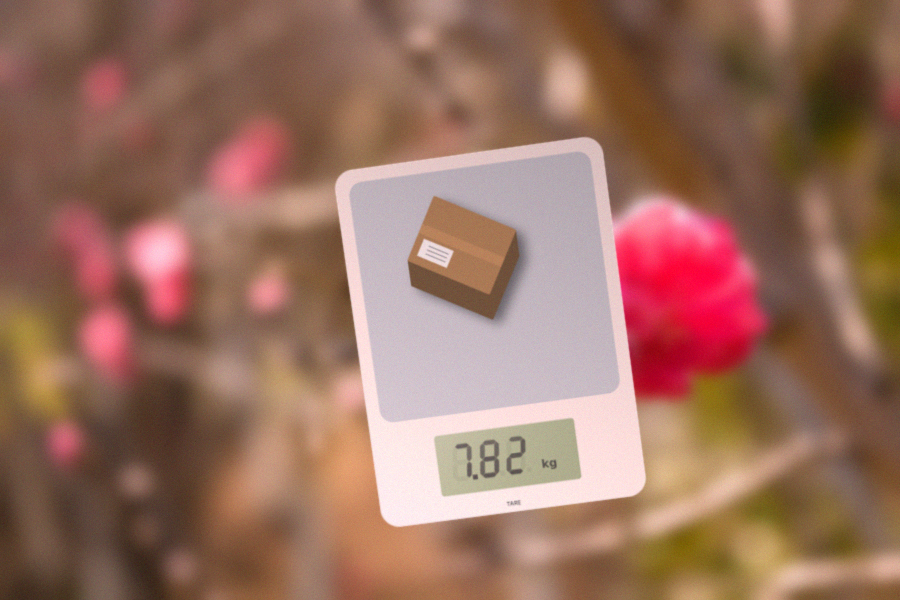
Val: 7.82 kg
